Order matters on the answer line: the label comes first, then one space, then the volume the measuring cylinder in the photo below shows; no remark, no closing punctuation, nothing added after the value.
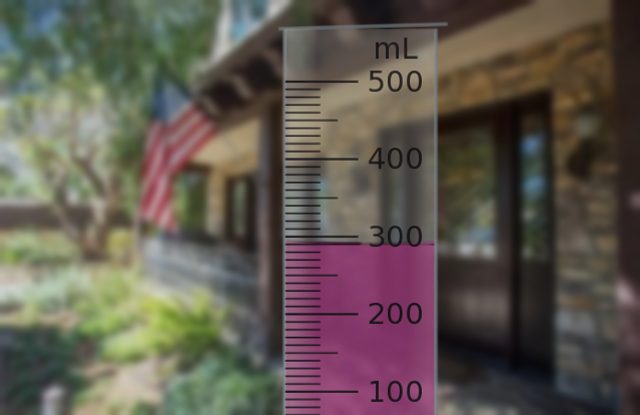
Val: 290 mL
